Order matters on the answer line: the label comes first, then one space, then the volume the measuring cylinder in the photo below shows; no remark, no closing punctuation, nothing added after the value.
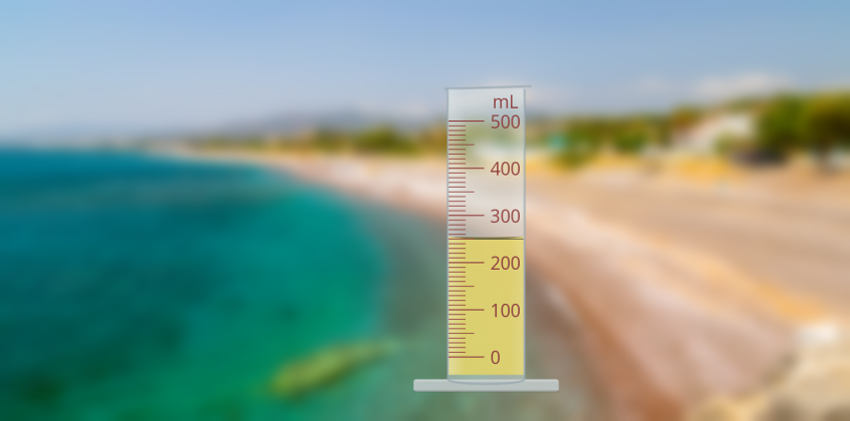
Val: 250 mL
